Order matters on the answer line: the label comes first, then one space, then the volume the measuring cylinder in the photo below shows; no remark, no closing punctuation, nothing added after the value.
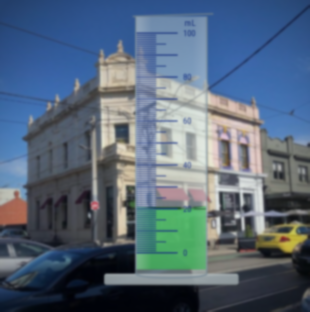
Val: 20 mL
